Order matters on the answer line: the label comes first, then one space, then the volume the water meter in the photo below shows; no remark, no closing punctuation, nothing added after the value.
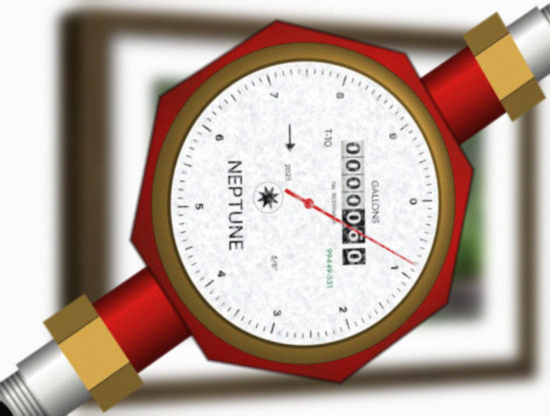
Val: 60.8 gal
